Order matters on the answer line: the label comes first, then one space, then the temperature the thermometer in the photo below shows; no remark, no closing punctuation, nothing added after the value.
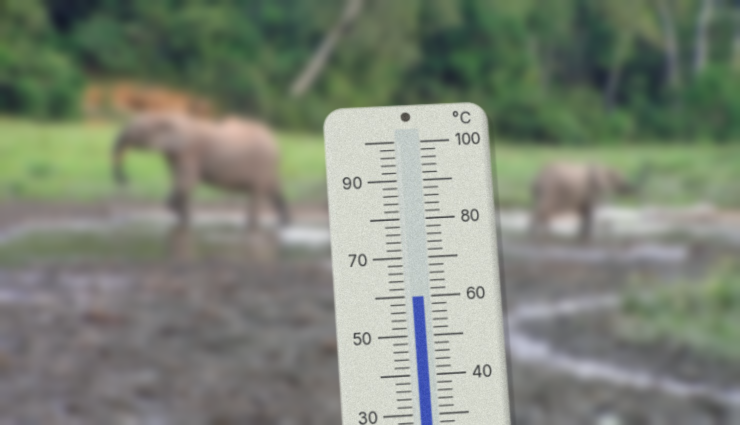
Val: 60 °C
